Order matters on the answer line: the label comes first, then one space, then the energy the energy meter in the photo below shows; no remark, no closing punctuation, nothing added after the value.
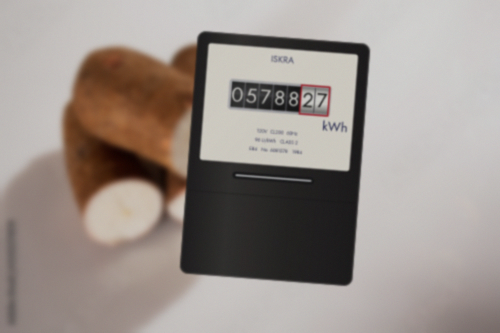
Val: 5788.27 kWh
